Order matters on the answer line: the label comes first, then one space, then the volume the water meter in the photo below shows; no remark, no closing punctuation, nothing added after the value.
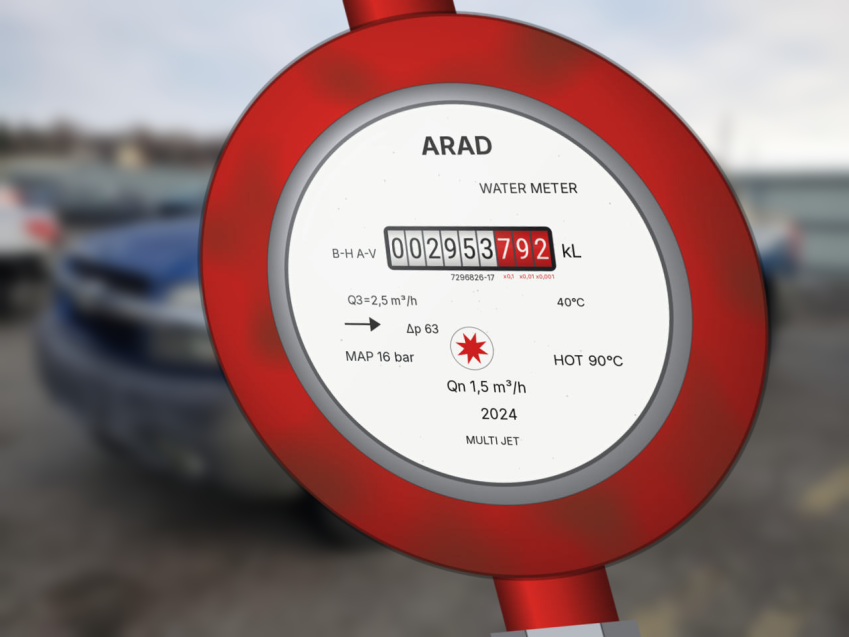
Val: 2953.792 kL
